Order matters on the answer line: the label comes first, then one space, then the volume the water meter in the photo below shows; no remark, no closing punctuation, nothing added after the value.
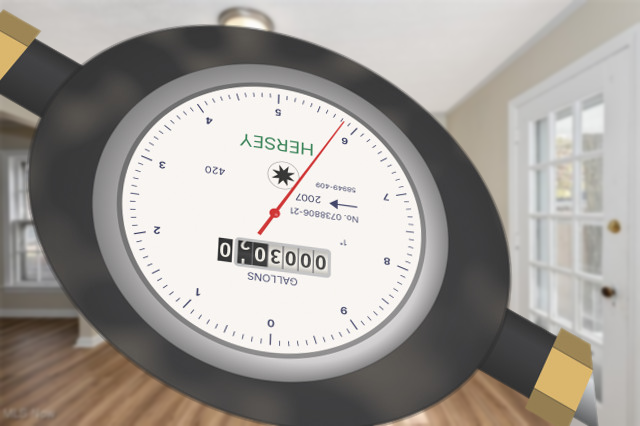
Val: 3015.8 gal
